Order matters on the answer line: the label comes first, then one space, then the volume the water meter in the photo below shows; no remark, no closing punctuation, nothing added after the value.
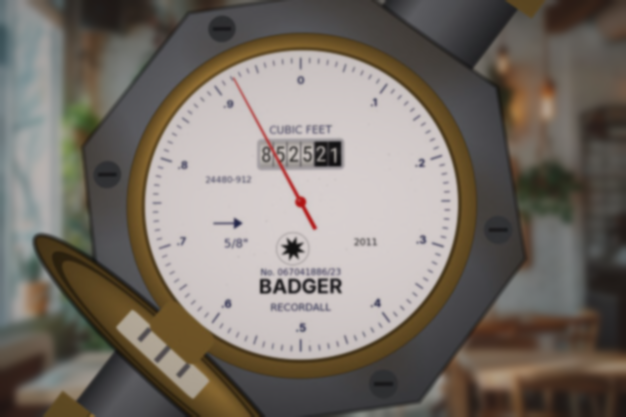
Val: 852520.92 ft³
